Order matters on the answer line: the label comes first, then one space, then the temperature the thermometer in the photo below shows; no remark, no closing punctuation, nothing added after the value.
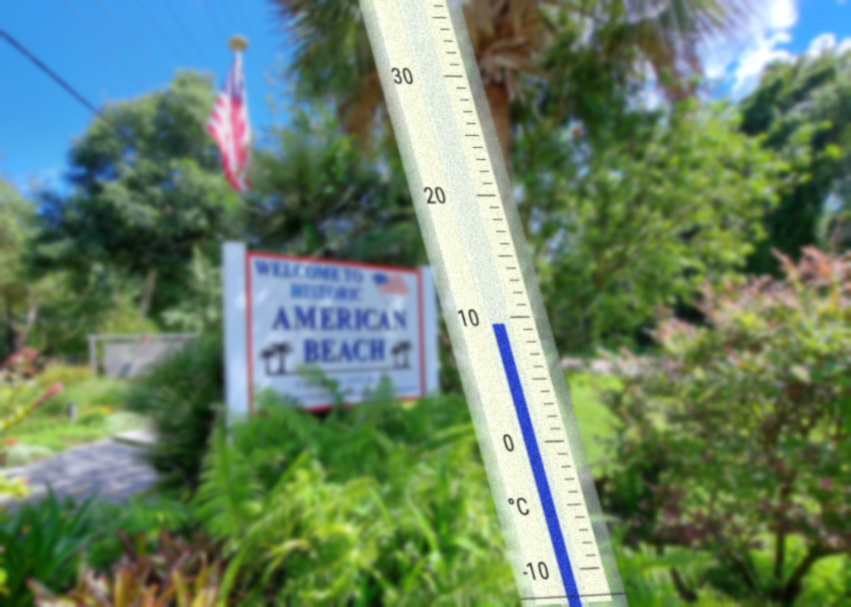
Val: 9.5 °C
